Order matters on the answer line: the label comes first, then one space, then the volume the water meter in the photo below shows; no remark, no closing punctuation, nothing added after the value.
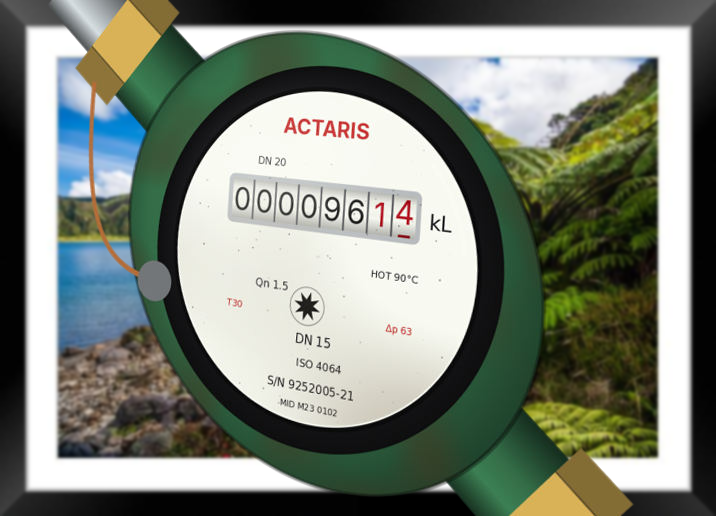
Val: 96.14 kL
